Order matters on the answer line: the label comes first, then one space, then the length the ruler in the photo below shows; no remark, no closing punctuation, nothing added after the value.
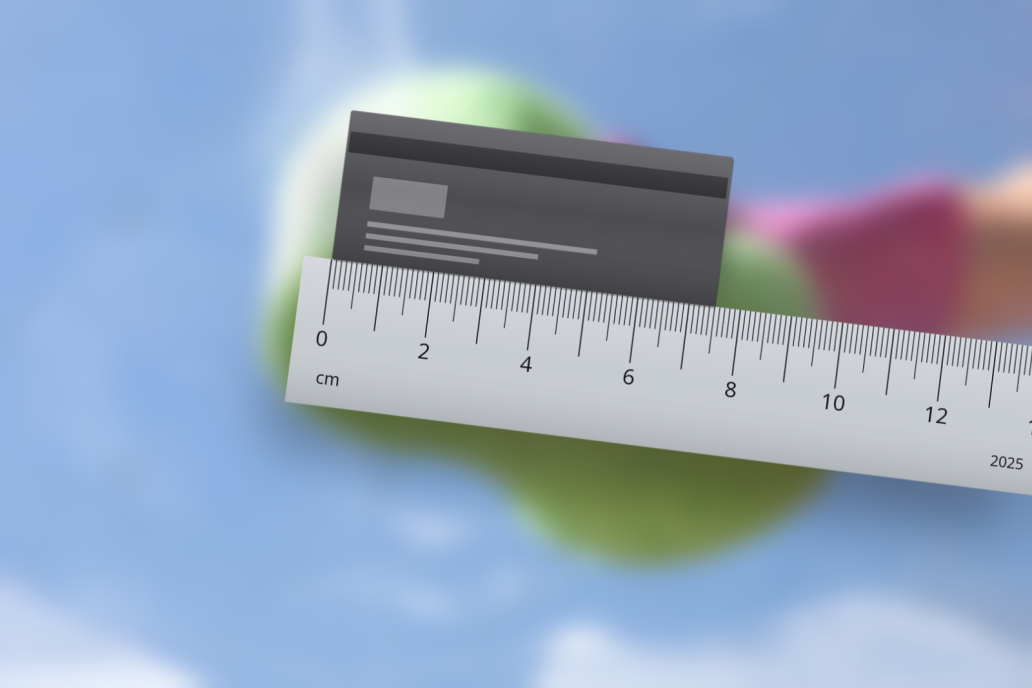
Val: 7.5 cm
